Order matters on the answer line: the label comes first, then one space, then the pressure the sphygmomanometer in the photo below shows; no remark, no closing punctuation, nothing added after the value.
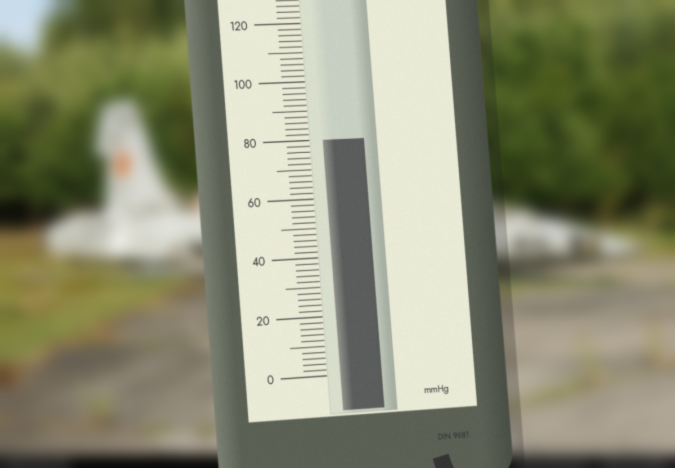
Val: 80 mmHg
